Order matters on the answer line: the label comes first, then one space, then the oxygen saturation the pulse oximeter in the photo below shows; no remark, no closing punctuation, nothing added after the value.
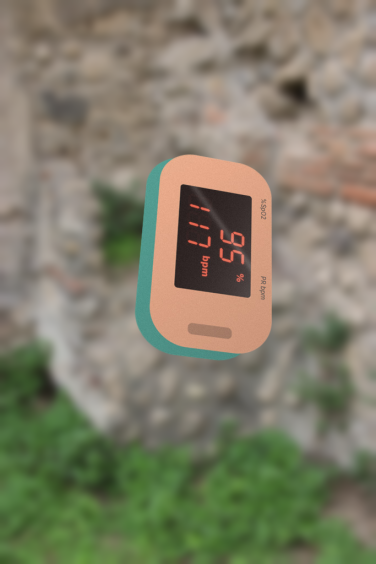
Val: 95 %
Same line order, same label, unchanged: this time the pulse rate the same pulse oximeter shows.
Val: 117 bpm
